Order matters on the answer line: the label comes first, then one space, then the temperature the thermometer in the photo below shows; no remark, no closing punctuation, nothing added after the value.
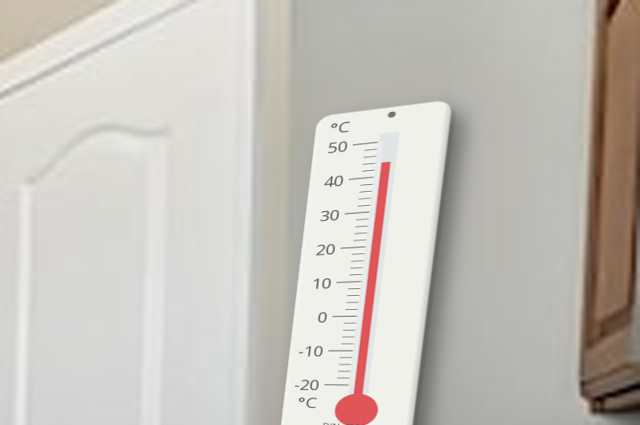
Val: 44 °C
